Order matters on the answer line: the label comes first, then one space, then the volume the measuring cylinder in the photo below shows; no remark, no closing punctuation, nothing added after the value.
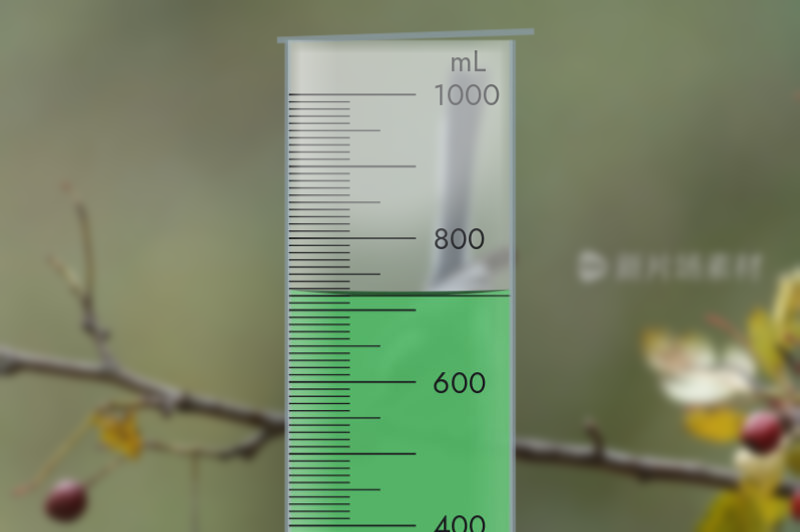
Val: 720 mL
